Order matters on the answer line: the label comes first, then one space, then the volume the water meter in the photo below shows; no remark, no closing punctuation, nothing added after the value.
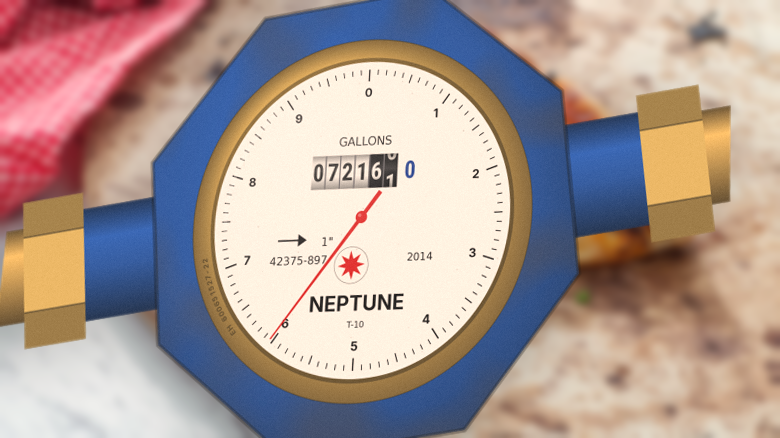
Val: 721606.0 gal
